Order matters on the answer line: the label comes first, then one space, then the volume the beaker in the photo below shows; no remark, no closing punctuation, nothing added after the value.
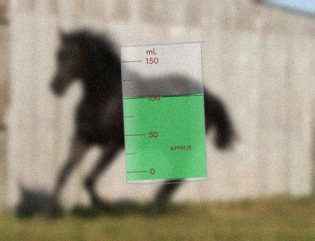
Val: 100 mL
